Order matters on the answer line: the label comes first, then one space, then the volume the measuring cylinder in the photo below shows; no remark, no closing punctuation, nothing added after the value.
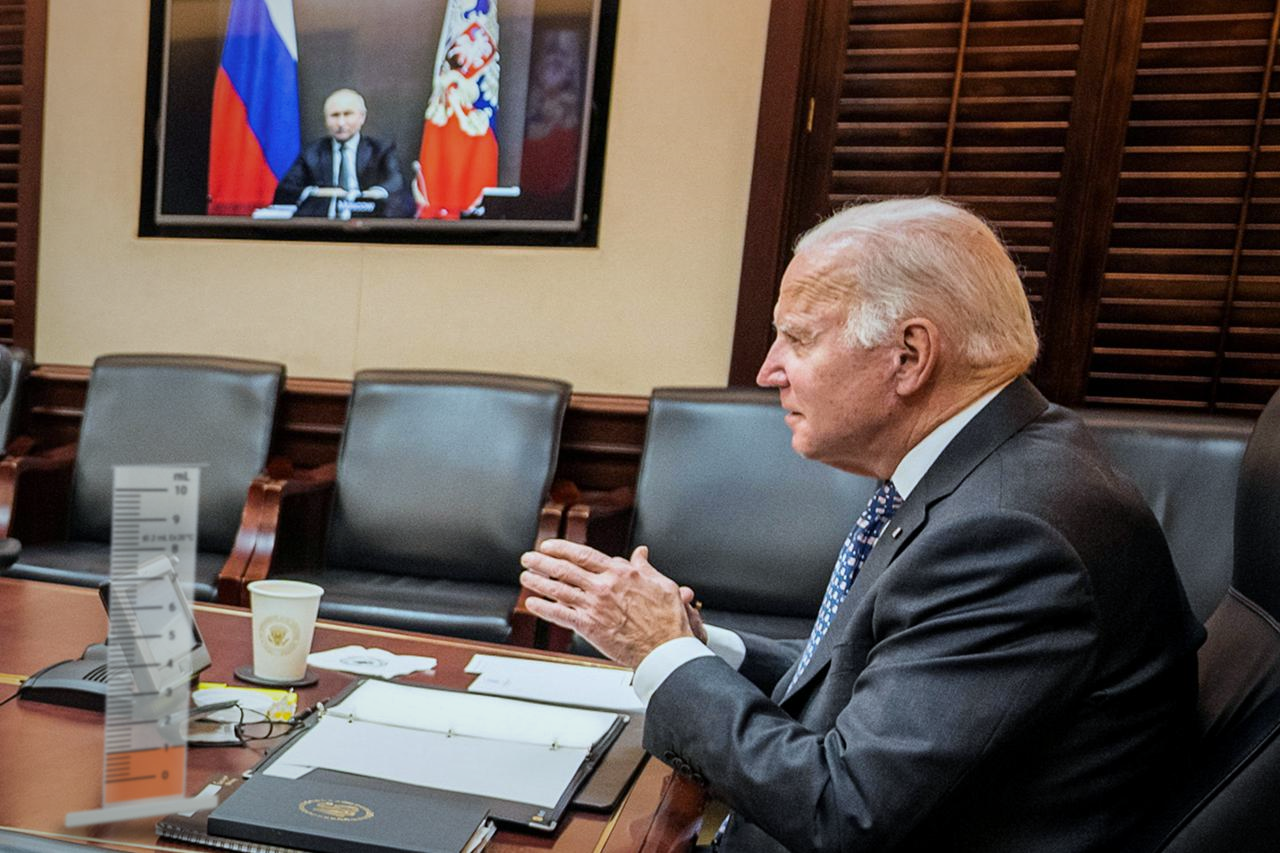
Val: 1 mL
